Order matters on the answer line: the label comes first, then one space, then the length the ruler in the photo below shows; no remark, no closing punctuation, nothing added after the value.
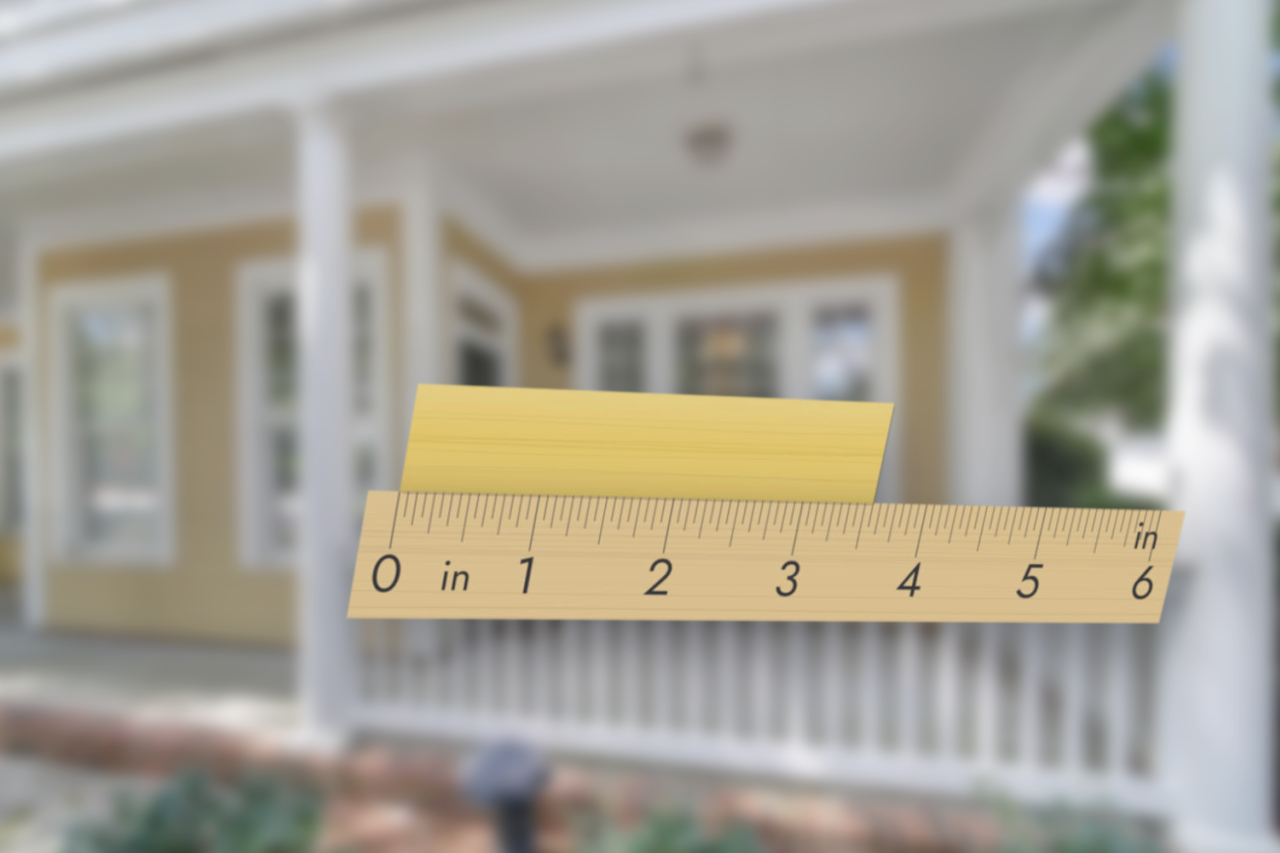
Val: 3.5625 in
